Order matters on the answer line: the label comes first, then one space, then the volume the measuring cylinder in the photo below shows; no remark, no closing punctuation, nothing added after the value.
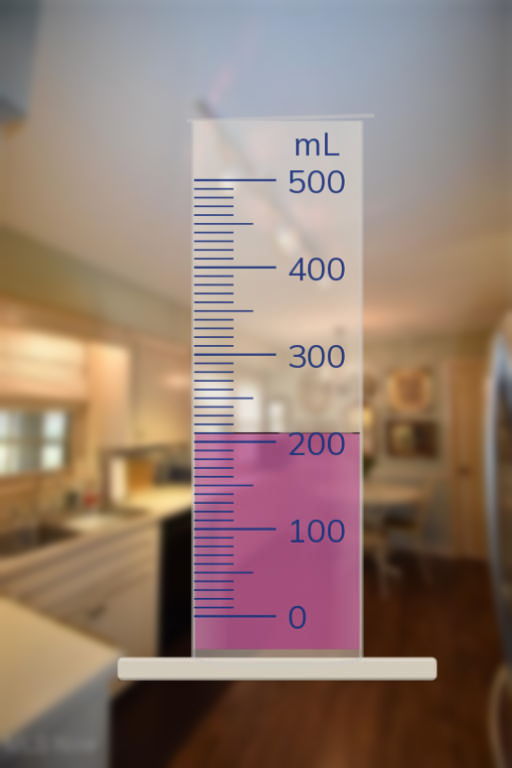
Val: 210 mL
